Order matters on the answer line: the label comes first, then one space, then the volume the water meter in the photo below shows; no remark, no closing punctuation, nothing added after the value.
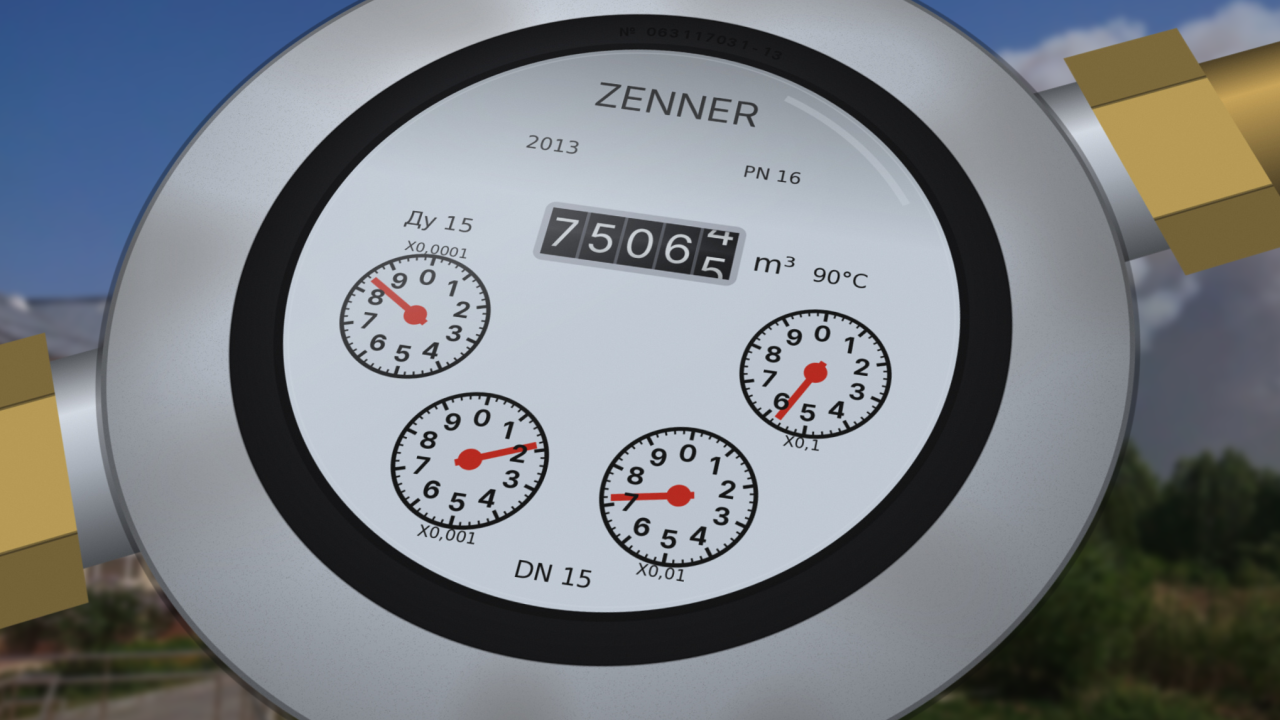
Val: 75064.5718 m³
